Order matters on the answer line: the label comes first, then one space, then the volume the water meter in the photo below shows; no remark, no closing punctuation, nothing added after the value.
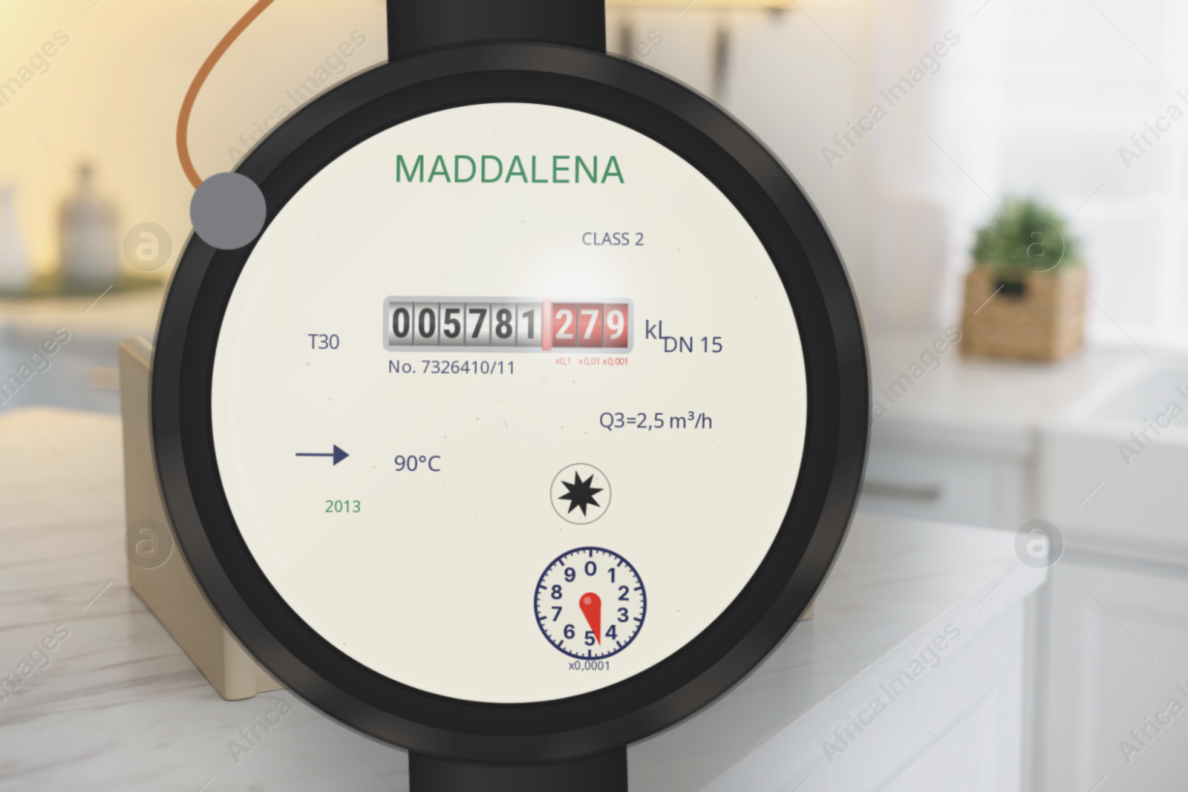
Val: 5781.2794 kL
